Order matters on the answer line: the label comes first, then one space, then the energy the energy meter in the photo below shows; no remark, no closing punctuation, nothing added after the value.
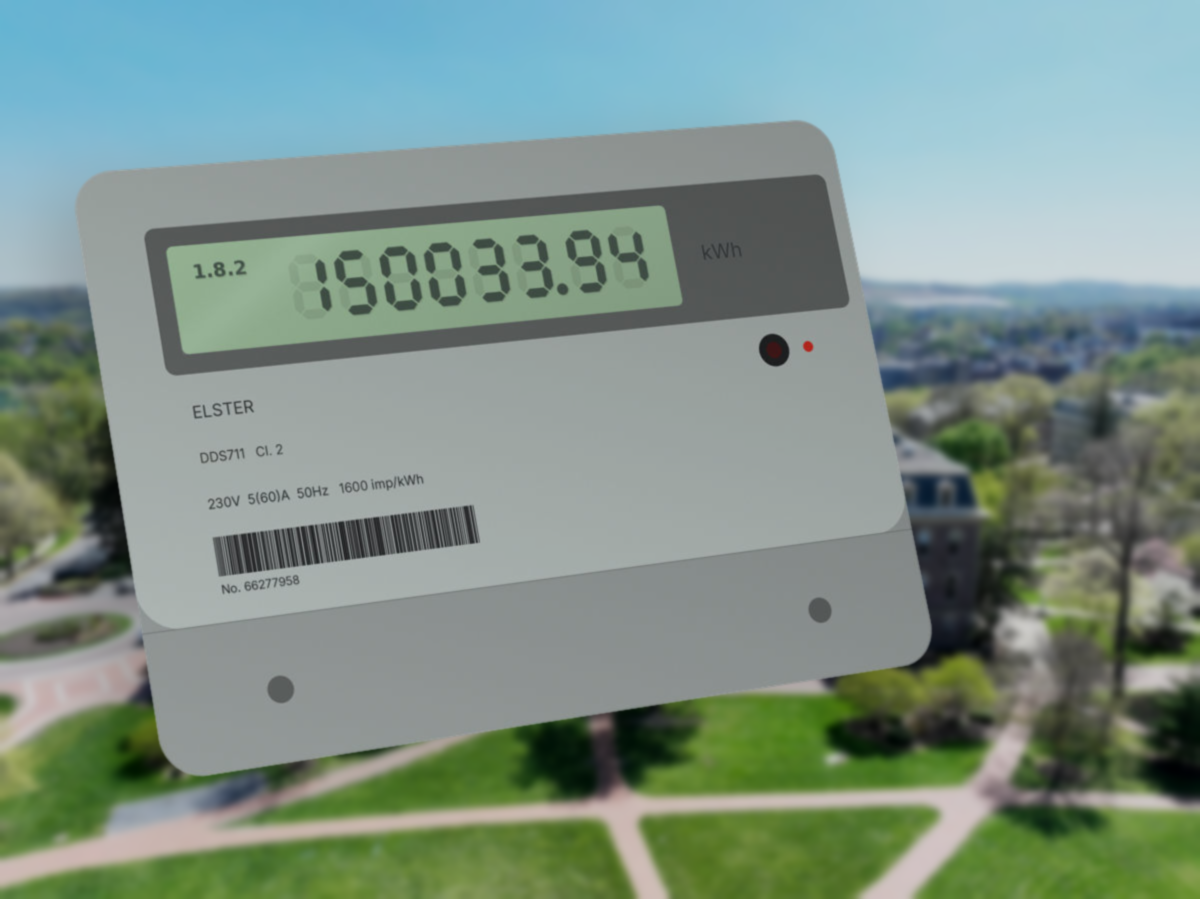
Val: 150033.94 kWh
